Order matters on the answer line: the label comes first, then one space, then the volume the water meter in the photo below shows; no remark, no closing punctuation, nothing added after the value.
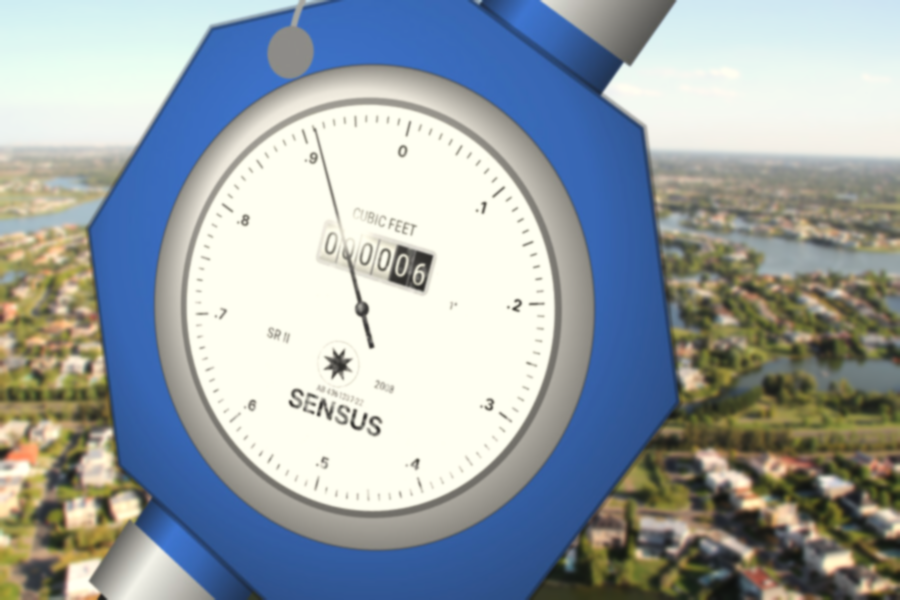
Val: 5.91 ft³
